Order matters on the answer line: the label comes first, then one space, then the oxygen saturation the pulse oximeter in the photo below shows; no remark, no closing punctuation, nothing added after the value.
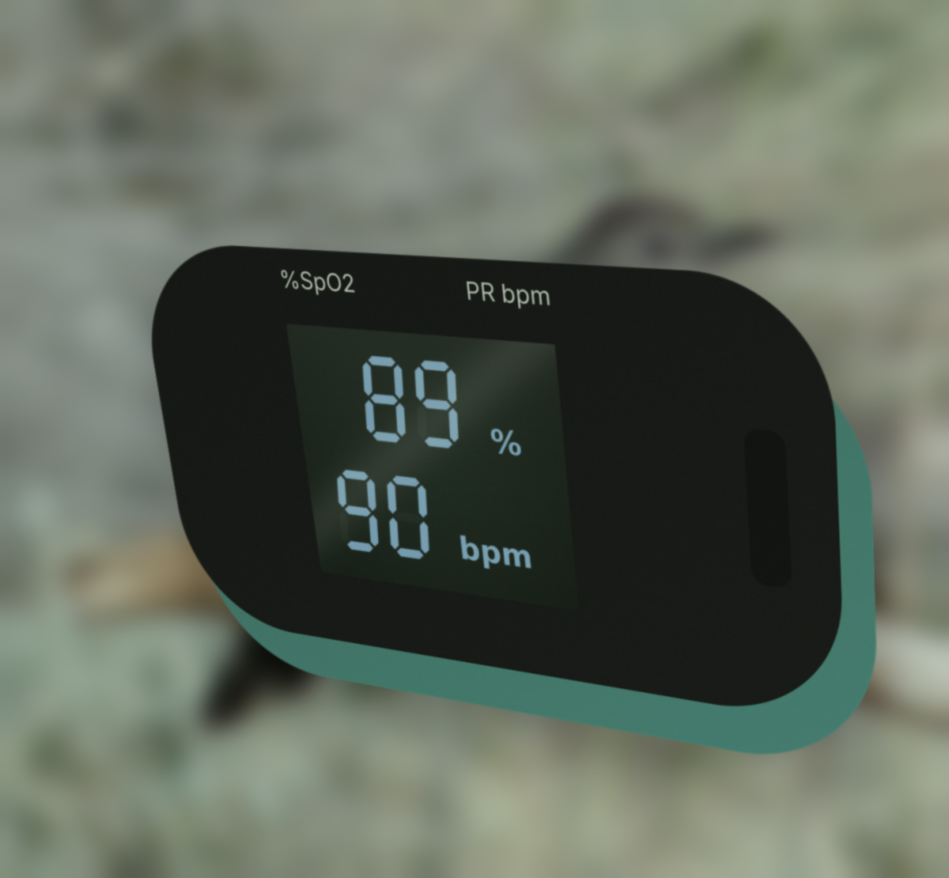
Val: 89 %
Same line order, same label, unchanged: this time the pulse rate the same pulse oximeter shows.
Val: 90 bpm
